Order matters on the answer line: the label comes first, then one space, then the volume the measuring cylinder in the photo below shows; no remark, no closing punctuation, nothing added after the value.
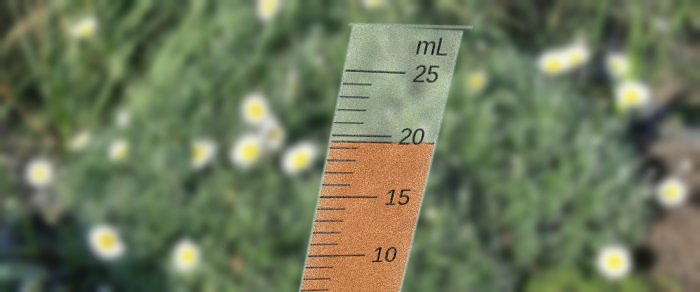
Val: 19.5 mL
